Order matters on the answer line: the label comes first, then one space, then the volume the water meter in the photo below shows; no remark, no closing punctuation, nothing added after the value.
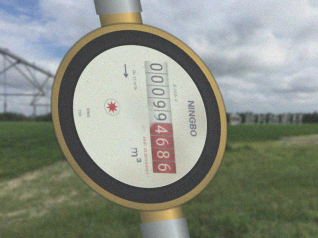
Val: 99.4686 m³
